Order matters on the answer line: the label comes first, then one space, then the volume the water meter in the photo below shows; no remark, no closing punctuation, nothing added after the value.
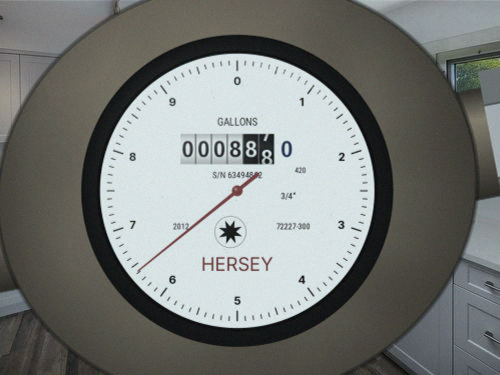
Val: 8876.4 gal
